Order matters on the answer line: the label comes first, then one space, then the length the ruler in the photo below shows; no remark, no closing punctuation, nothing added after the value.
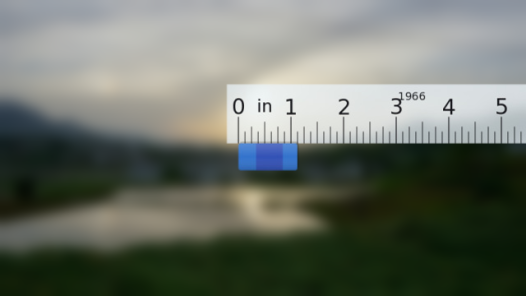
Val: 1.125 in
